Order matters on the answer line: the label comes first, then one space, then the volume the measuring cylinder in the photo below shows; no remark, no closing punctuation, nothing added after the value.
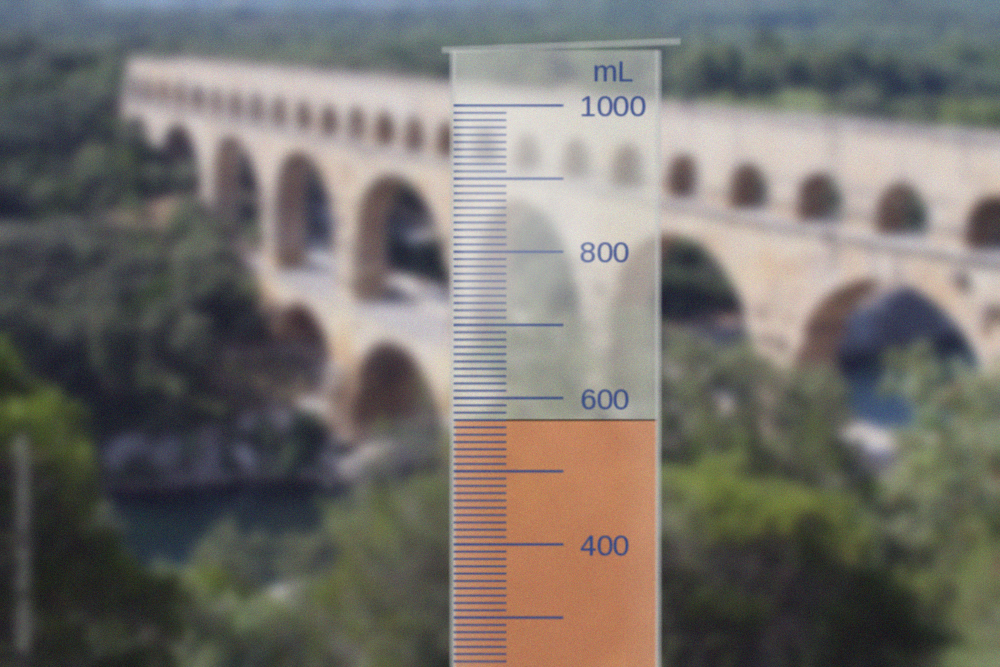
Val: 570 mL
